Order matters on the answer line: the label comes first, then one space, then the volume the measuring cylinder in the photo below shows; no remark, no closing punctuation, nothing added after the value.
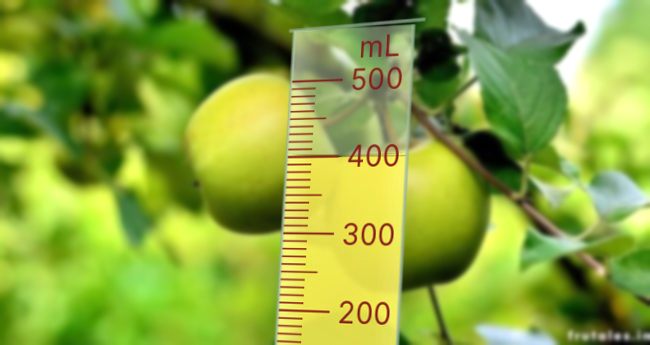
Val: 400 mL
